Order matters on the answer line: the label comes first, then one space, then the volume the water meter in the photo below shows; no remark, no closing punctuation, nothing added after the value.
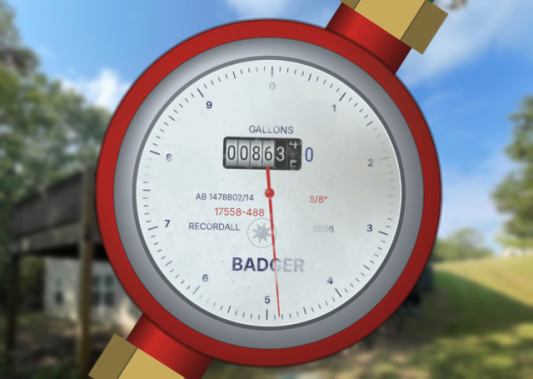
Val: 86344.8 gal
